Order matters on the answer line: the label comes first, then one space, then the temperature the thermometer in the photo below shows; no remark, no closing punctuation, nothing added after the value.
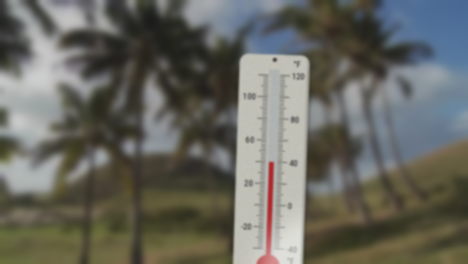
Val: 40 °F
